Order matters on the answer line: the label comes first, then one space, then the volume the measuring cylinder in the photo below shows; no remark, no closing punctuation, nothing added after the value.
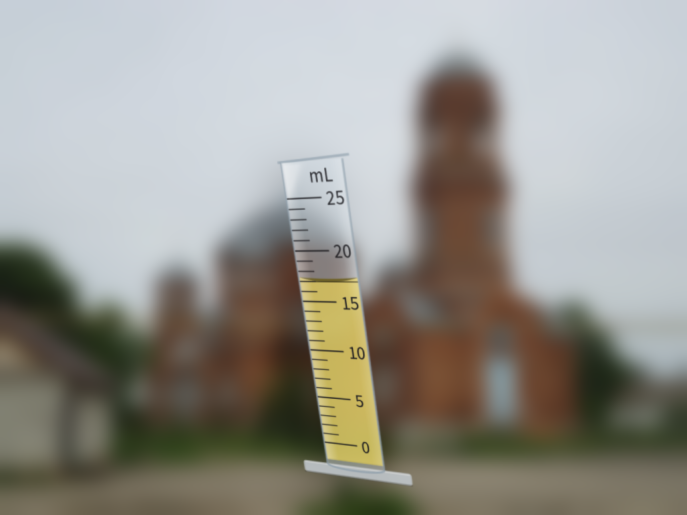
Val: 17 mL
